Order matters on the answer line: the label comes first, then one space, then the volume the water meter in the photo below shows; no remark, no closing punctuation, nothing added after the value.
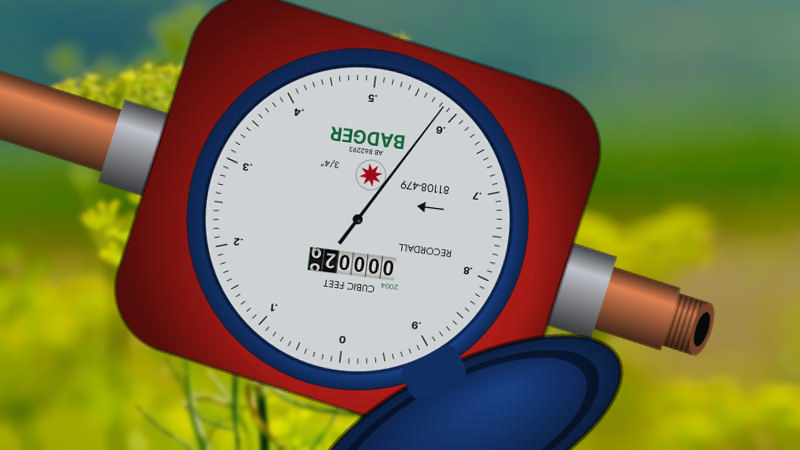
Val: 28.58 ft³
